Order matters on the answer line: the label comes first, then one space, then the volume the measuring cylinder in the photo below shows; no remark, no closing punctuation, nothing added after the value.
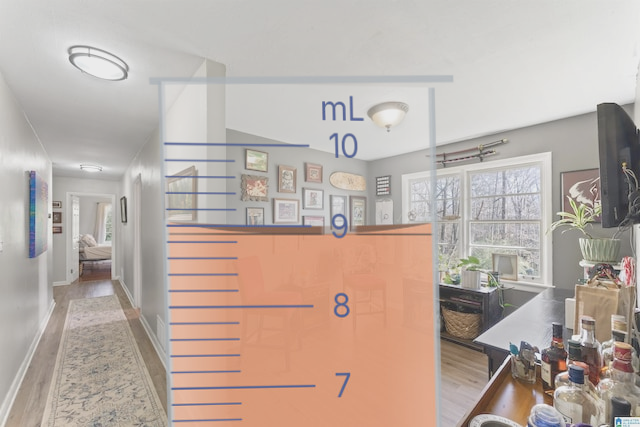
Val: 8.9 mL
